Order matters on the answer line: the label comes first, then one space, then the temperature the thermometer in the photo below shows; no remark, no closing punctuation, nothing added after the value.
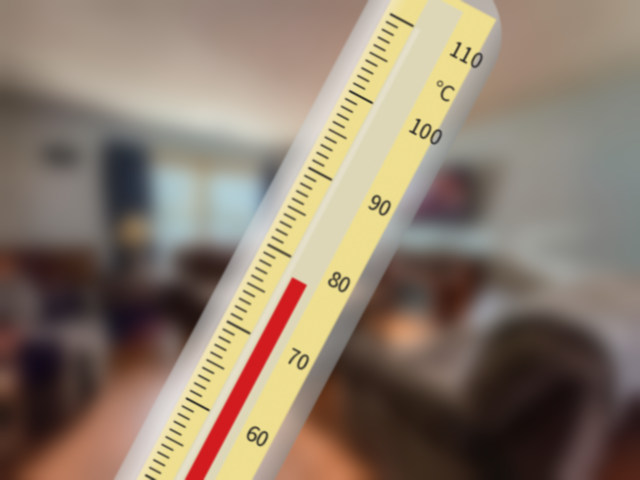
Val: 78 °C
